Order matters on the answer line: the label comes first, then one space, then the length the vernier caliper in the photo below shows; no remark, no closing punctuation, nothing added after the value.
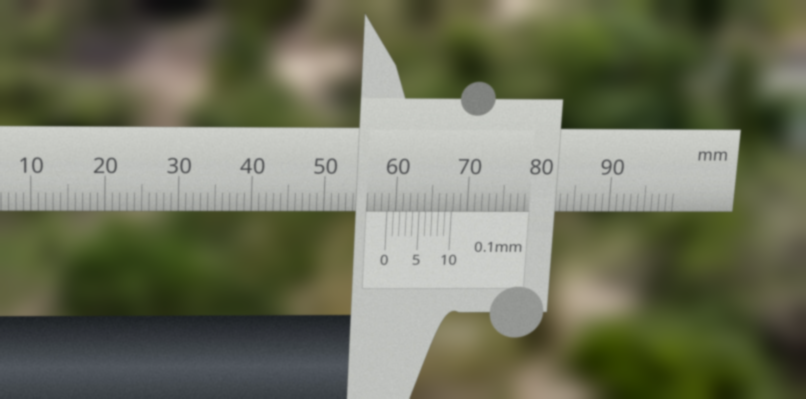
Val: 58.8 mm
